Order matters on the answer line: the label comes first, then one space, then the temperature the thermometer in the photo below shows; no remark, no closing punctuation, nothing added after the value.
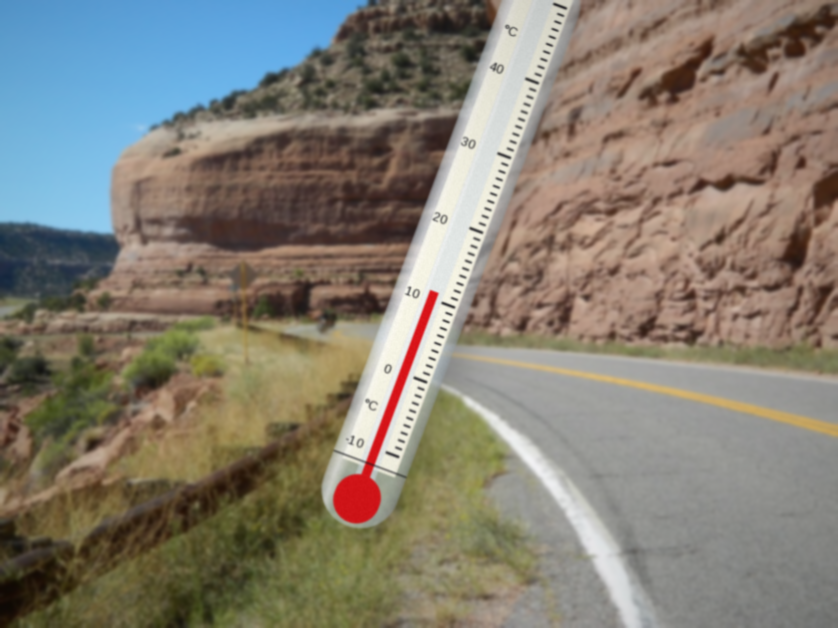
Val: 11 °C
